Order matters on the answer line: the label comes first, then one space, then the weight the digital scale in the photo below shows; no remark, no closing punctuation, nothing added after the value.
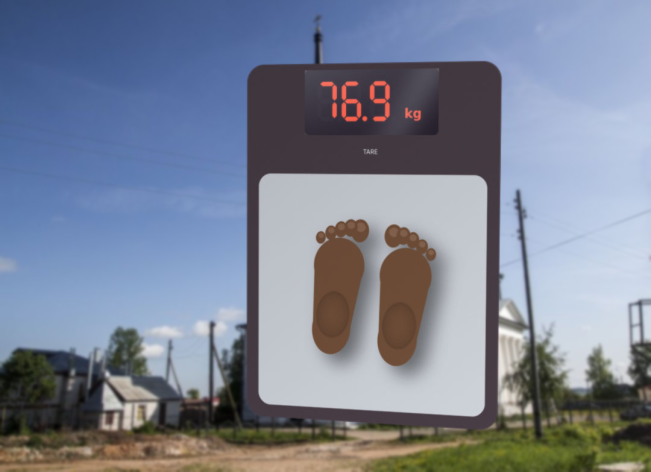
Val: 76.9 kg
